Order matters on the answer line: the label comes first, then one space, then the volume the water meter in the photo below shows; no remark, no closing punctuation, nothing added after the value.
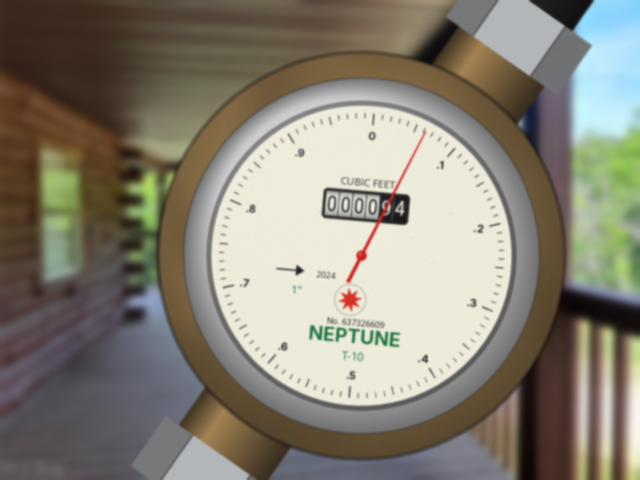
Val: 94.06 ft³
